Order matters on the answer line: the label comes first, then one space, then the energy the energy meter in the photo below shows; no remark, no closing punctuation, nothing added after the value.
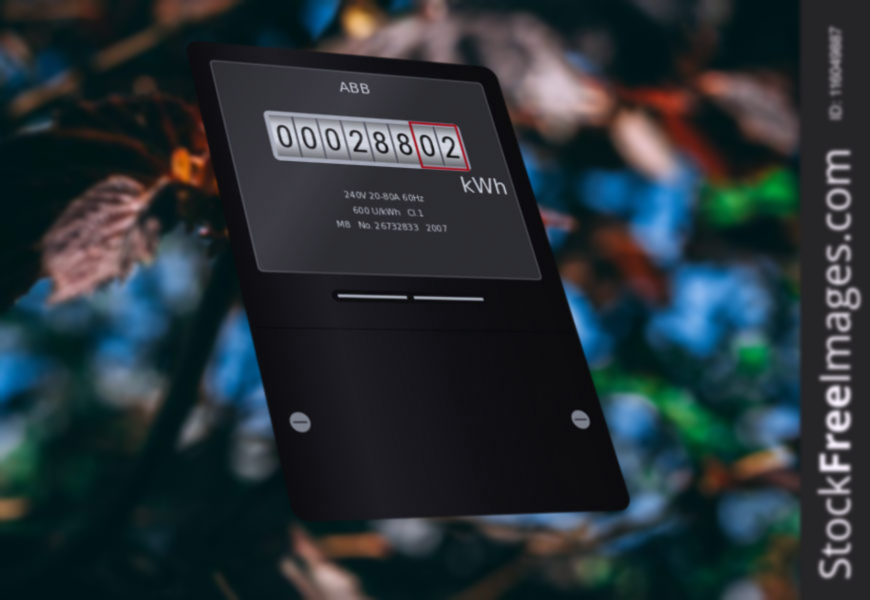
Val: 288.02 kWh
